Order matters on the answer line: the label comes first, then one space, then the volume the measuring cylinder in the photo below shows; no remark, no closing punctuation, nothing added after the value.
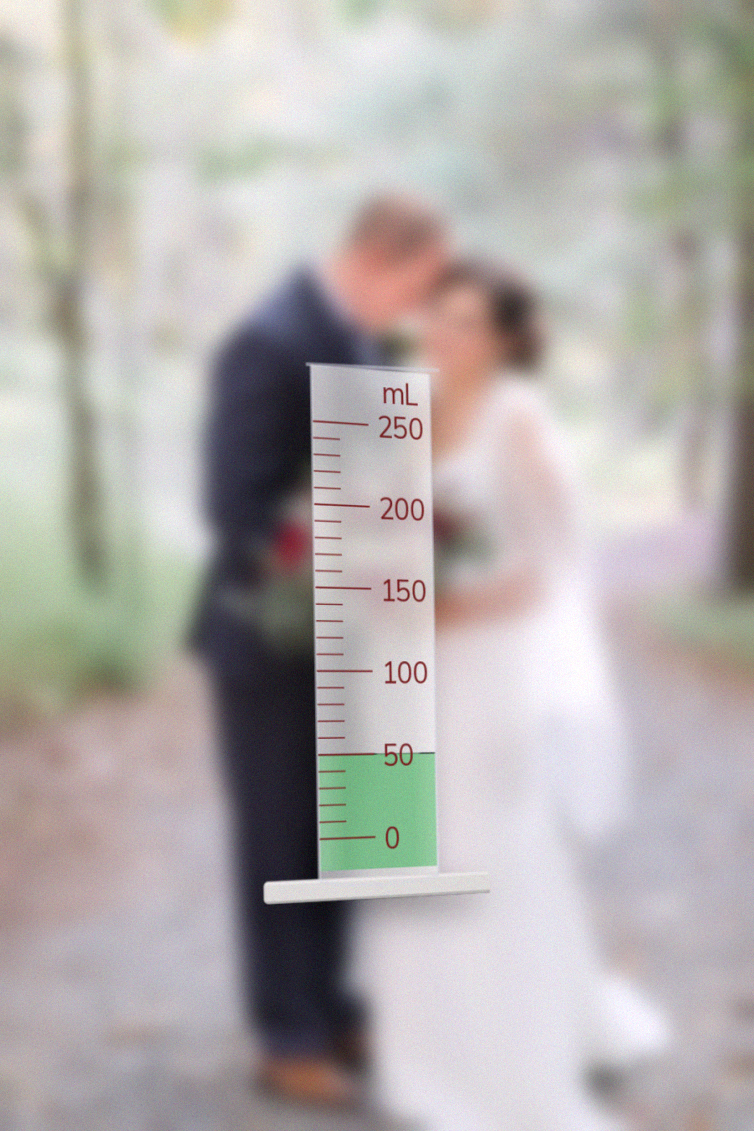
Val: 50 mL
